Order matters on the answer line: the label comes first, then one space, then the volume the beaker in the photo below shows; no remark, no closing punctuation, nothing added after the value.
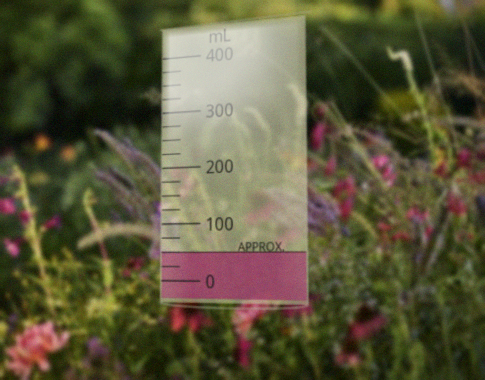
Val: 50 mL
